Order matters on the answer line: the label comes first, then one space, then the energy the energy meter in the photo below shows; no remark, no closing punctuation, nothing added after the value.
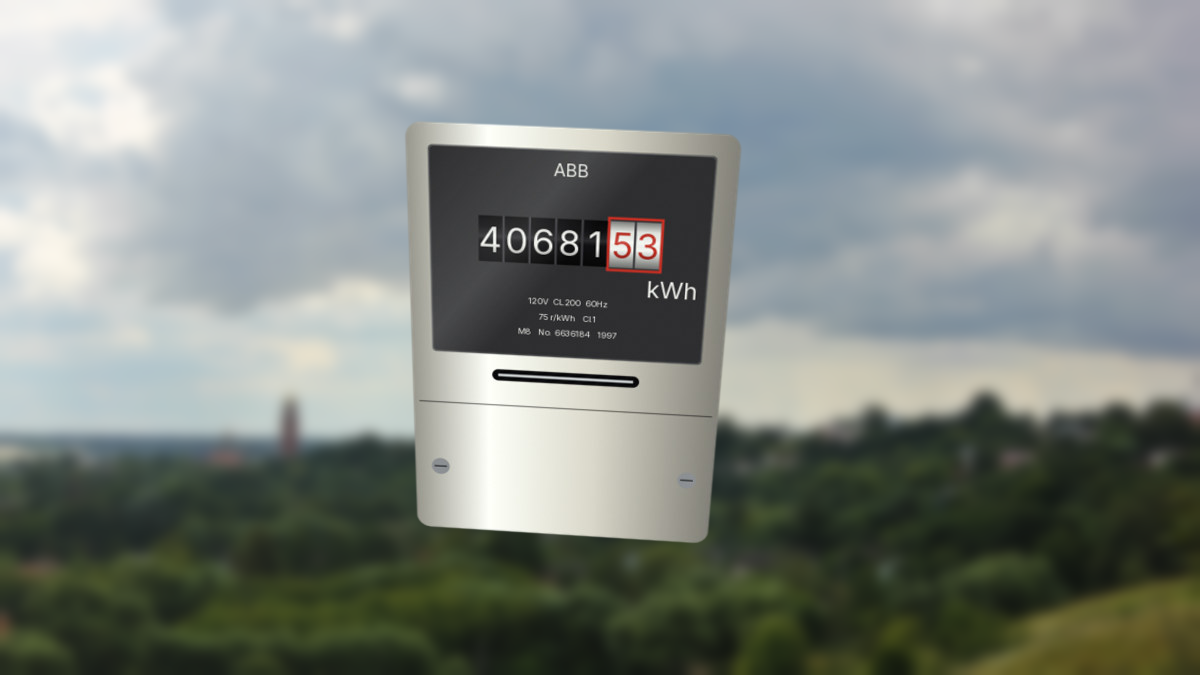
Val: 40681.53 kWh
